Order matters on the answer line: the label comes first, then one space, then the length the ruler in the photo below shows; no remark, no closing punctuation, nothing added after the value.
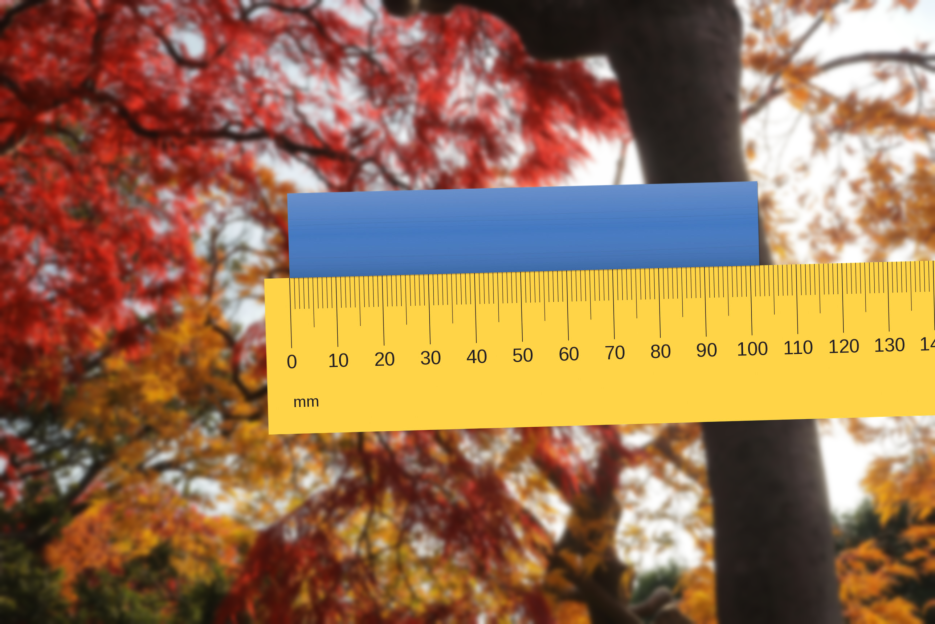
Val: 102 mm
